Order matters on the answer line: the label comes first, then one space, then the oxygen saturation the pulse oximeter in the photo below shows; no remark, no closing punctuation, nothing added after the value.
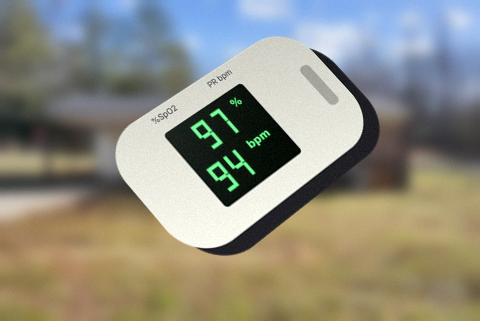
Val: 97 %
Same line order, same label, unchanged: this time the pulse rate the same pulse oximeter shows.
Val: 94 bpm
